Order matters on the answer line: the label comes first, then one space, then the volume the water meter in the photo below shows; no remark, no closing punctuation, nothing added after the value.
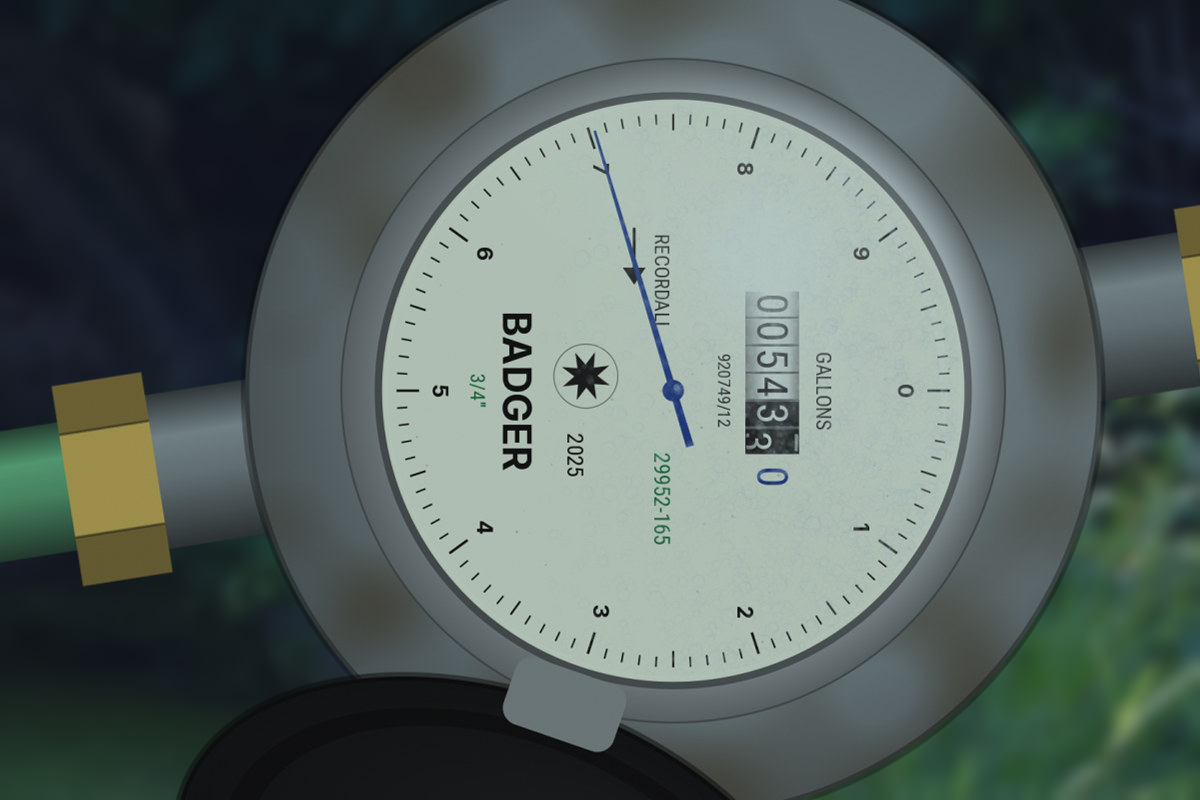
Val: 54327.0 gal
